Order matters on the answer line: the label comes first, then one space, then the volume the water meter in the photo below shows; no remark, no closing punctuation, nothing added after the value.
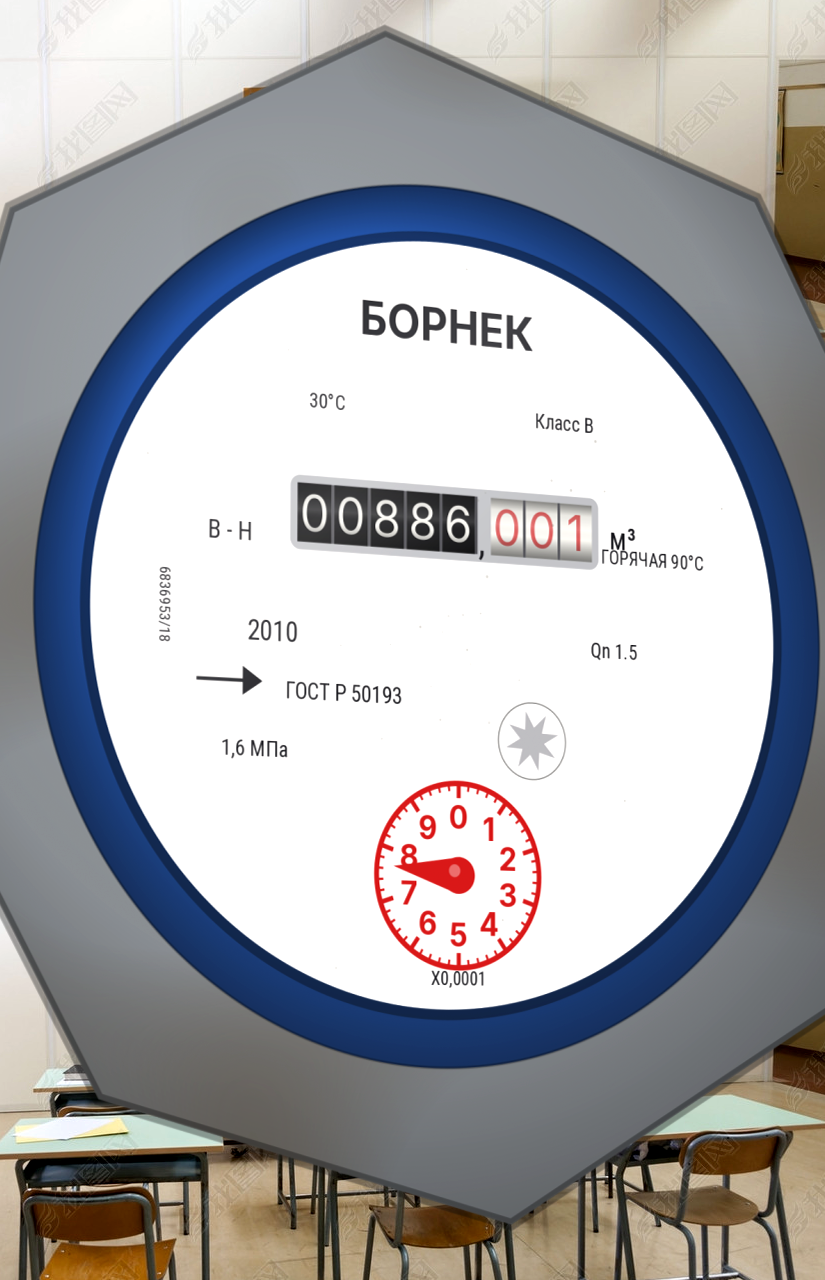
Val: 886.0017 m³
